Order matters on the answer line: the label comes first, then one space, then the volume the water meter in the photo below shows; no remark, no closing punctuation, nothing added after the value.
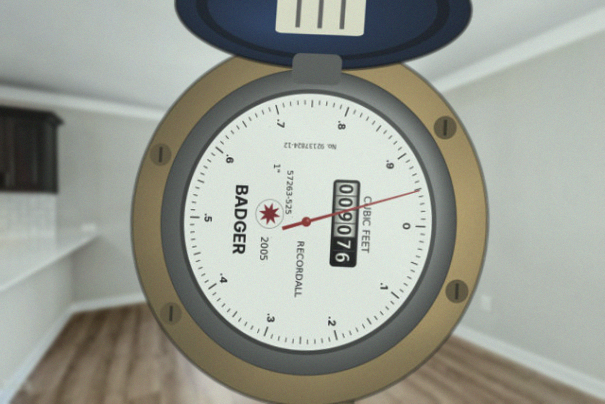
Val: 9075.95 ft³
